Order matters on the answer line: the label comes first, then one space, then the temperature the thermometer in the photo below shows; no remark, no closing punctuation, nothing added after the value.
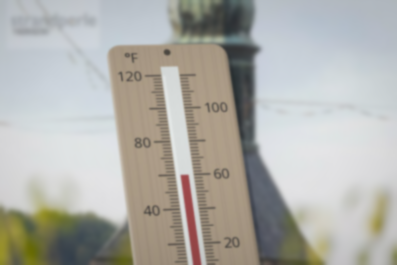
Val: 60 °F
